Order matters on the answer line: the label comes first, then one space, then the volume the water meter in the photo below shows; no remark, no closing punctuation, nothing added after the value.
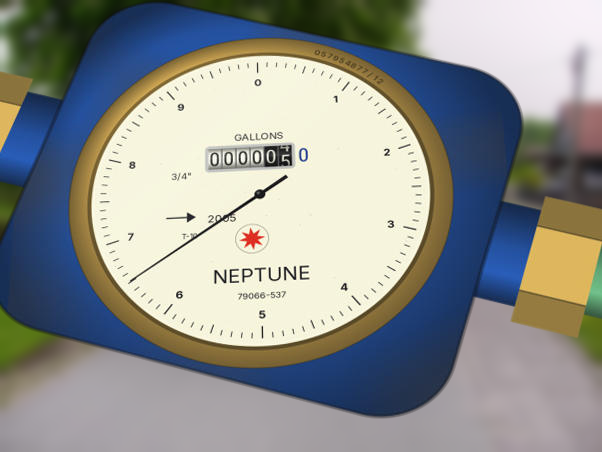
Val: 46.5 gal
